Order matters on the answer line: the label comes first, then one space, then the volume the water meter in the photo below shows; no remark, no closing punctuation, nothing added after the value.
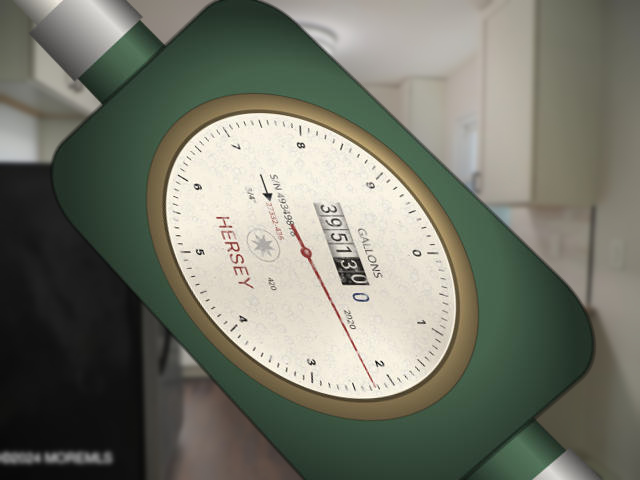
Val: 3951302.2 gal
